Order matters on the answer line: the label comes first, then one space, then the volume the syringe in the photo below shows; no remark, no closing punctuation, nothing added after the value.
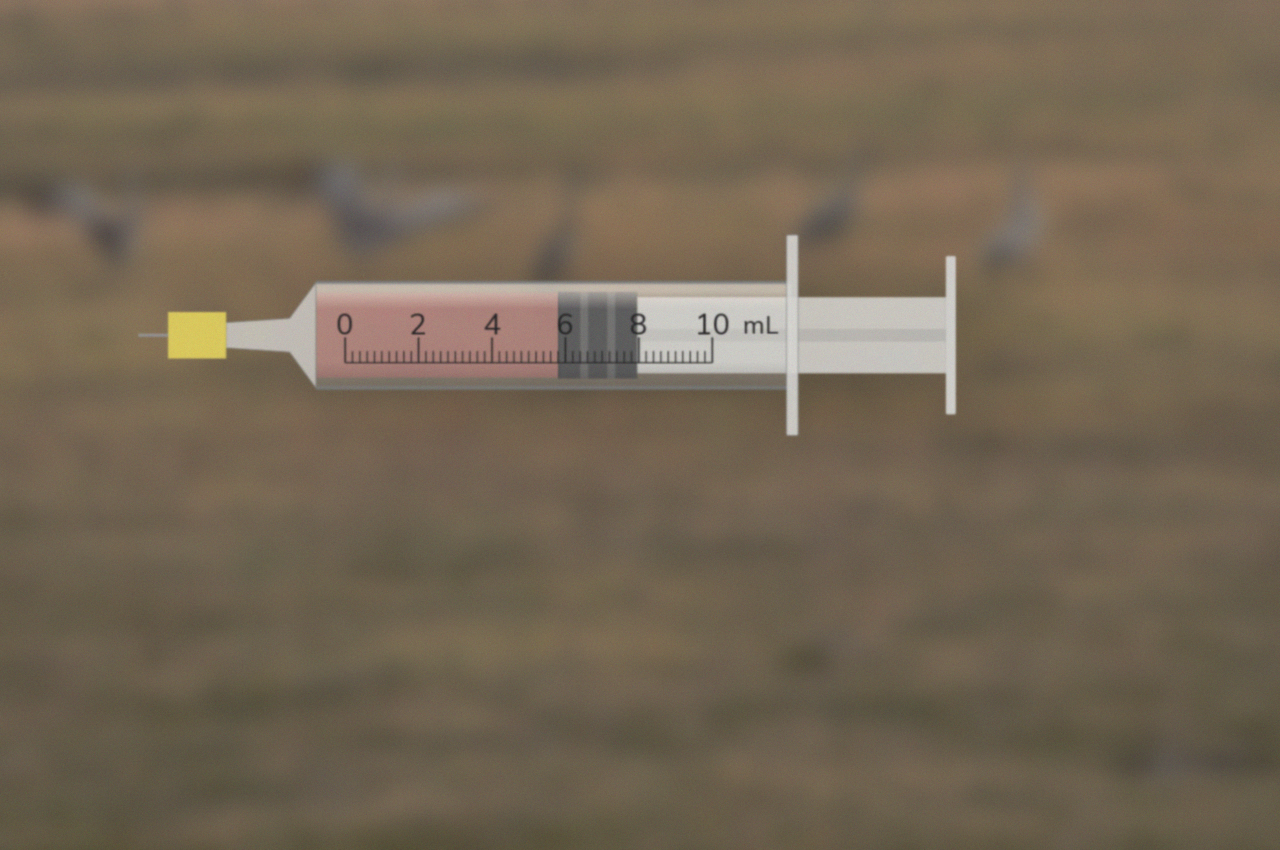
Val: 5.8 mL
